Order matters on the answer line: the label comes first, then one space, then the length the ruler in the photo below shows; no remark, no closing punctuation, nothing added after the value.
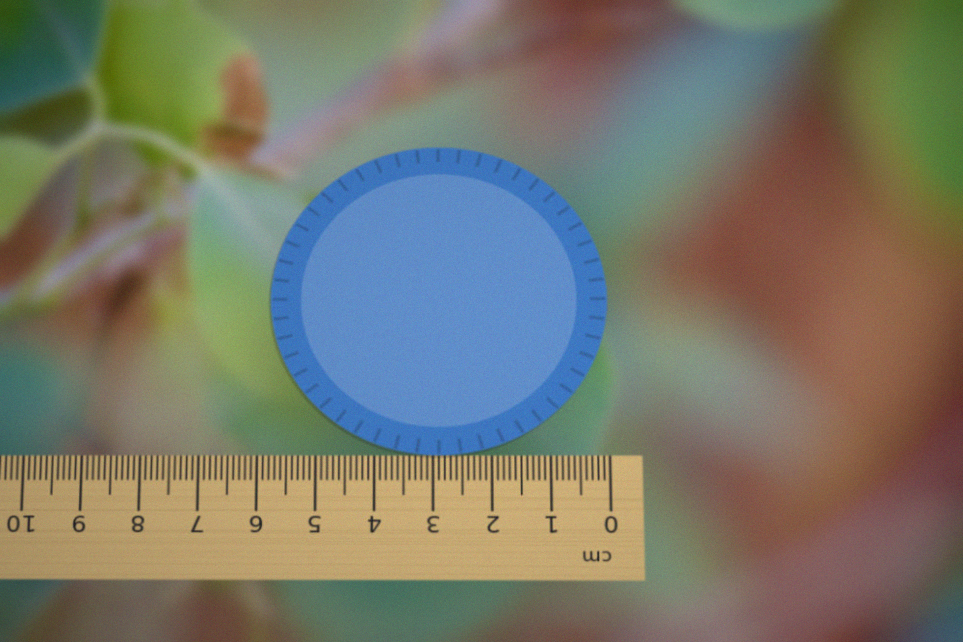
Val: 5.8 cm
